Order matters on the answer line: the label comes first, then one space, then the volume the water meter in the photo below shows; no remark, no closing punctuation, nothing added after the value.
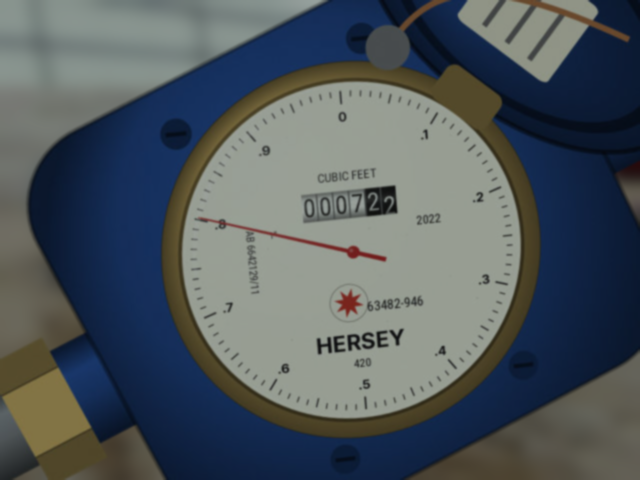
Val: 721.80 ft³
